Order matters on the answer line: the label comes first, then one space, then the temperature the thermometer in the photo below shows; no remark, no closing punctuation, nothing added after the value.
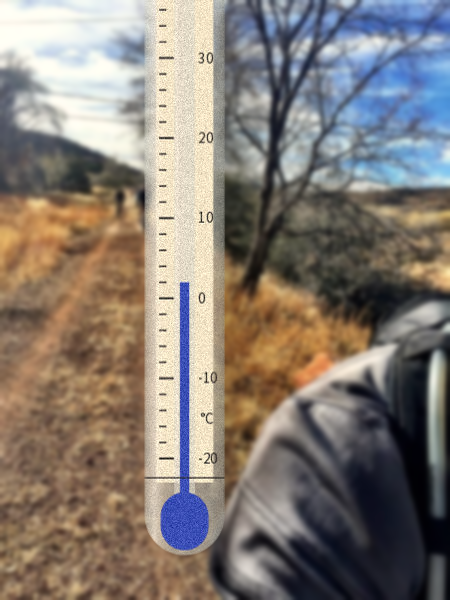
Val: 2 °C
